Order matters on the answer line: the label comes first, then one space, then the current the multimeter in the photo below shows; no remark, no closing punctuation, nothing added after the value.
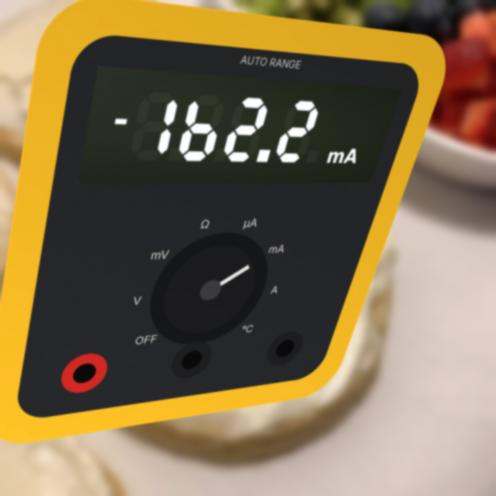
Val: -162.2 mA
